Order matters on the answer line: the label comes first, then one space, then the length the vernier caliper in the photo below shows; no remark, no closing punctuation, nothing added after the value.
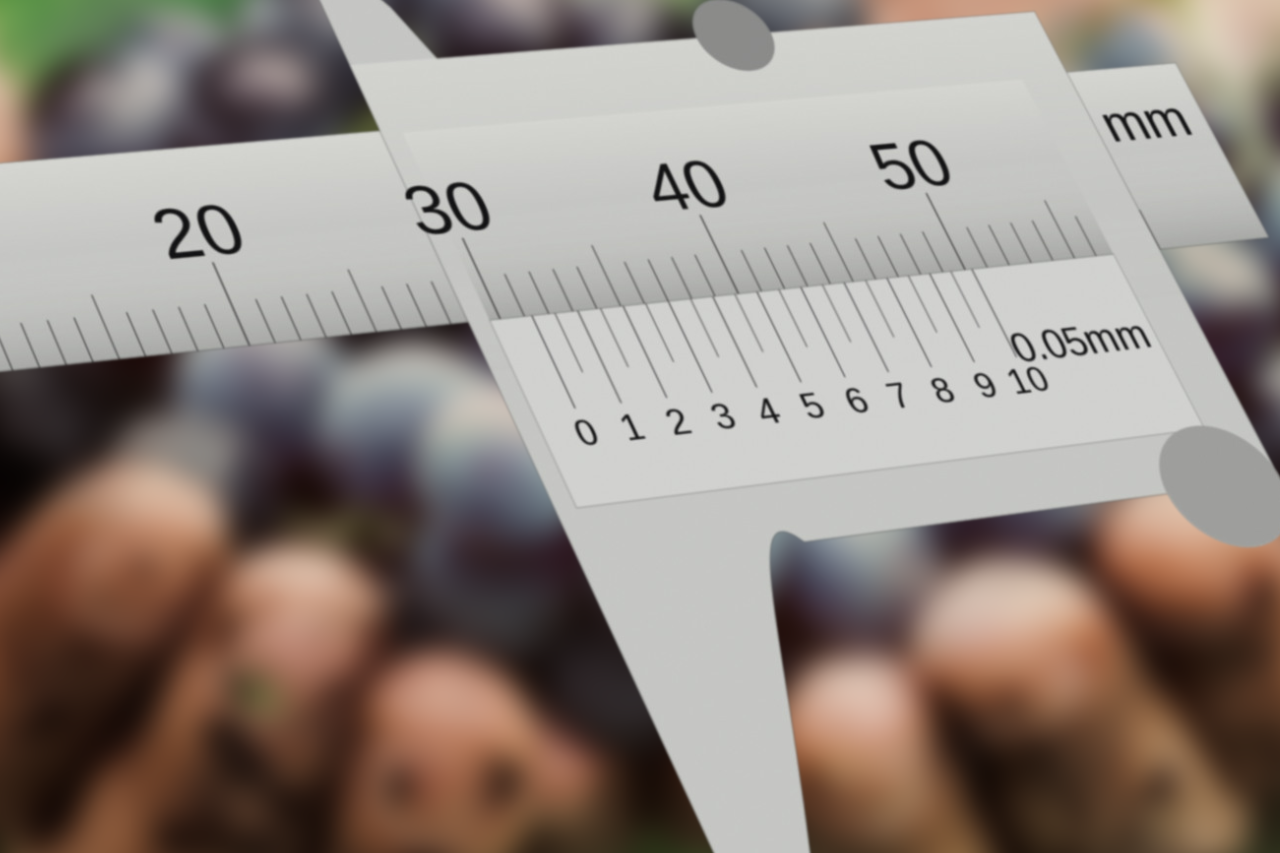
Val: 31.3 mm
